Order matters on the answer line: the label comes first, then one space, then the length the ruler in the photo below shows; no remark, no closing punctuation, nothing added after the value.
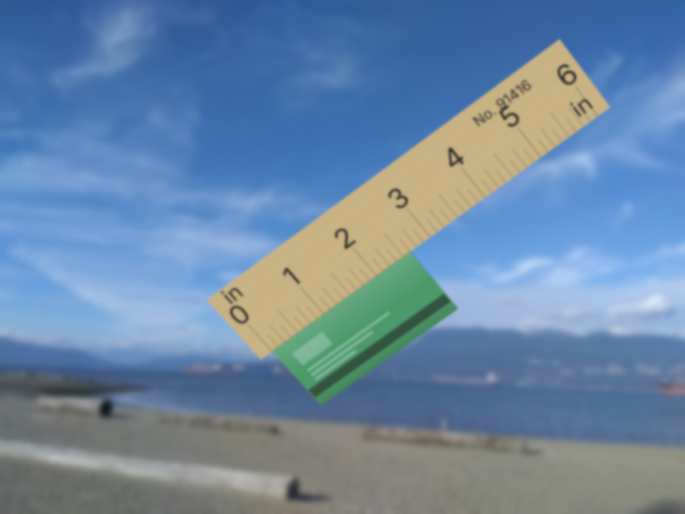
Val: 2.625 in
